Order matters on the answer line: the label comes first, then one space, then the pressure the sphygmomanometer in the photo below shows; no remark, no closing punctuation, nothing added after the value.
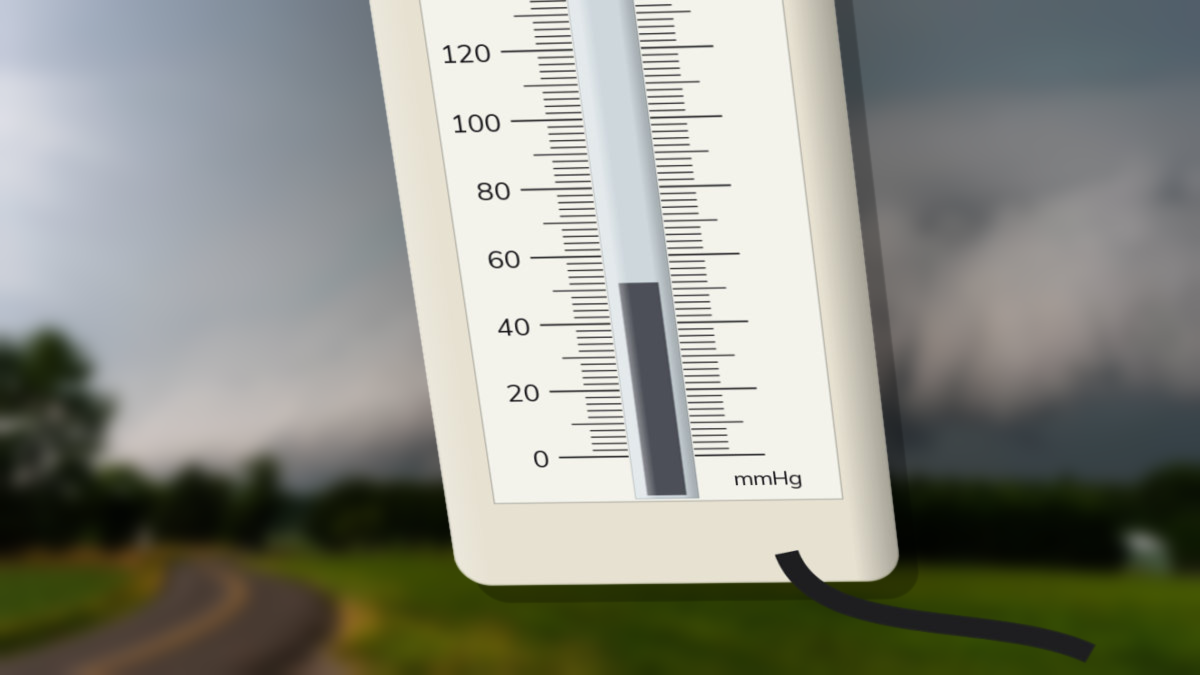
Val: 52 mmHg
